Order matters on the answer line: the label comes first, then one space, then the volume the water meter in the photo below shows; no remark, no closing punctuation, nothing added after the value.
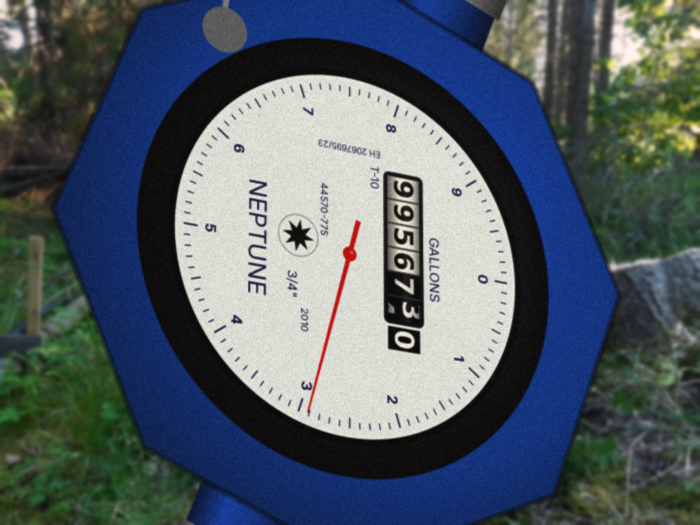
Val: 9956732.9 gal
